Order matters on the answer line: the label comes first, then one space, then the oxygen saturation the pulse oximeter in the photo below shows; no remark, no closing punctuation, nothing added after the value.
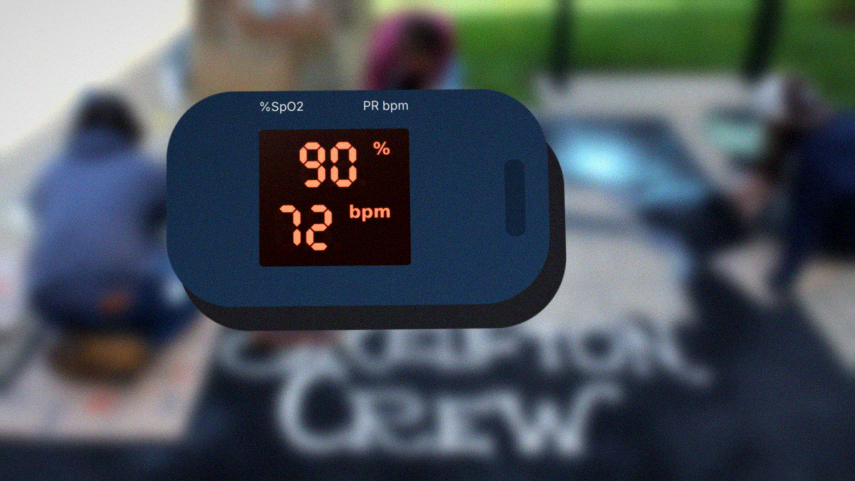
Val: 90 %
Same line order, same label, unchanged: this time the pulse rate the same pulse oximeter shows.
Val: 72 bpm
